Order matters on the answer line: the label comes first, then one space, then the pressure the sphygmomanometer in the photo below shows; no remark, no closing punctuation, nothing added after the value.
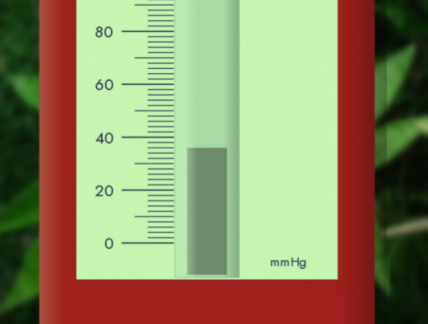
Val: 36 mmHg
